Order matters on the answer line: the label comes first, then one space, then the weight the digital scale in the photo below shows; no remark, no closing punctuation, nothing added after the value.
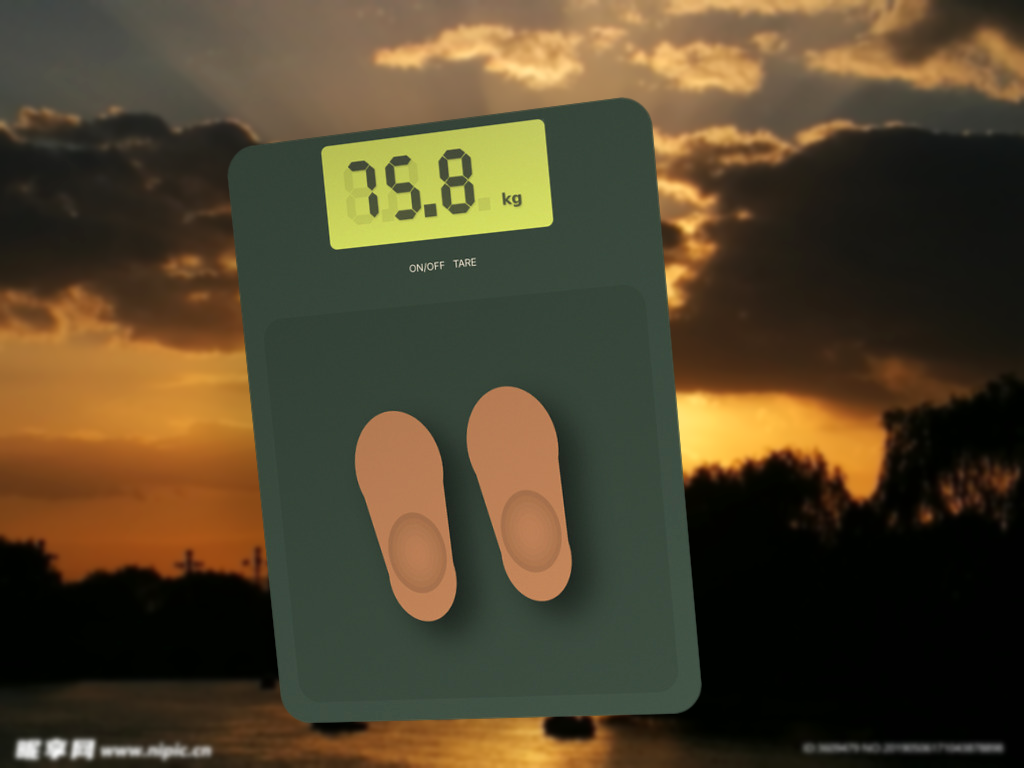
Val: 75.8 kg
